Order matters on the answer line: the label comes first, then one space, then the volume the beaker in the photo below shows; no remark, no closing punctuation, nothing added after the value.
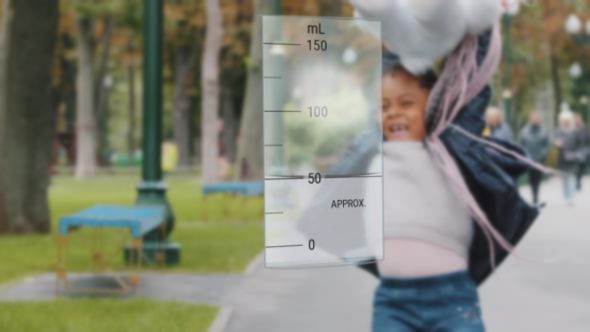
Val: 50 mL
